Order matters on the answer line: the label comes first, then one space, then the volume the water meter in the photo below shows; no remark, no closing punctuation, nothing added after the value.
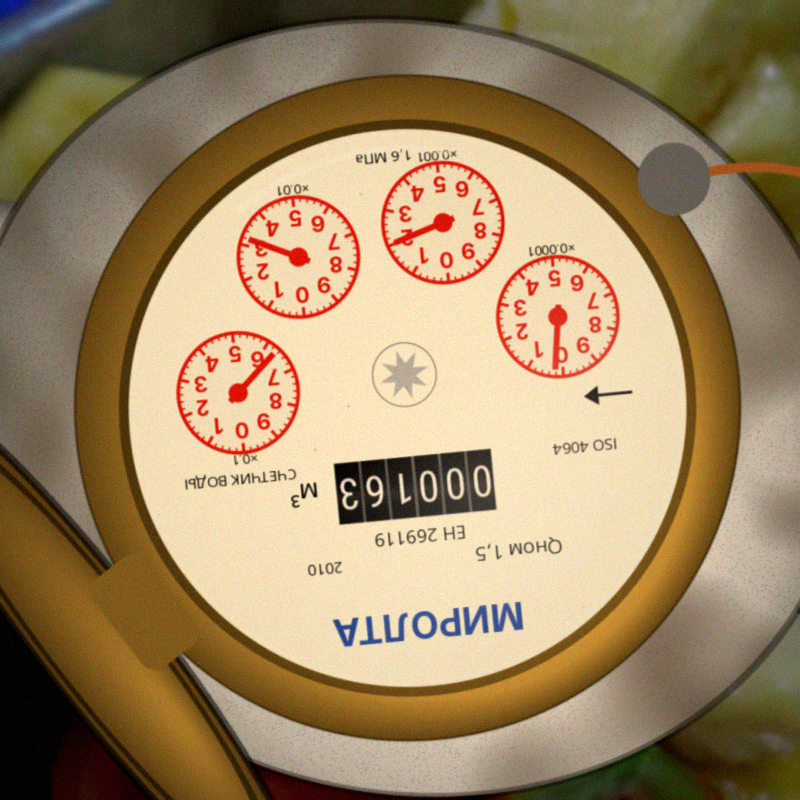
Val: 163.6320 m³
